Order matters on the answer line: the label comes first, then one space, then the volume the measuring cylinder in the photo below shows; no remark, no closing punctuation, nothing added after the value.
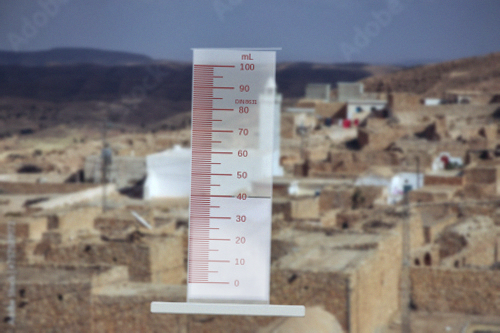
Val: 40 mL
